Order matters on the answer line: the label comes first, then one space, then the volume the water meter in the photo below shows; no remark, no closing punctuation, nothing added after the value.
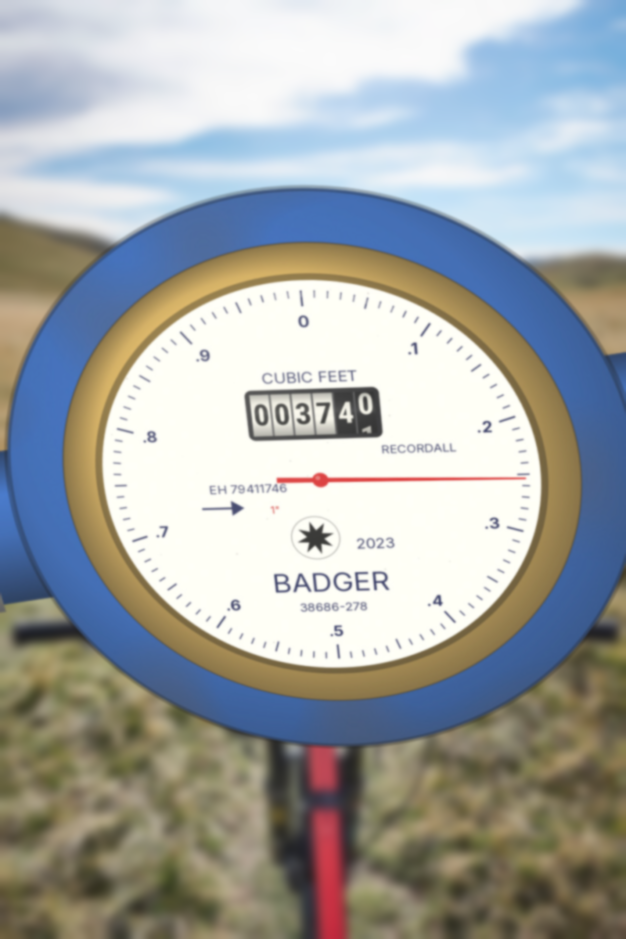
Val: 3740.25 ft³
